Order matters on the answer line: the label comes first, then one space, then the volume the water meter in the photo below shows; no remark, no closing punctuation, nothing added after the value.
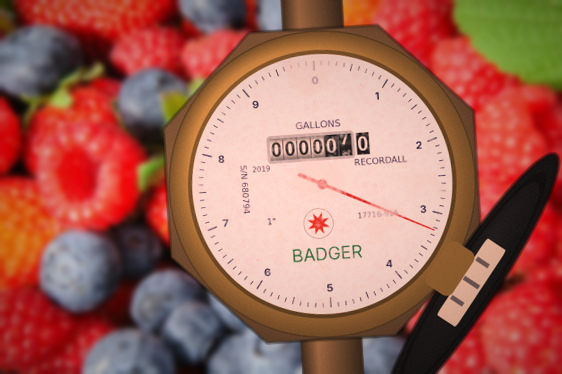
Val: 73.2 gal
